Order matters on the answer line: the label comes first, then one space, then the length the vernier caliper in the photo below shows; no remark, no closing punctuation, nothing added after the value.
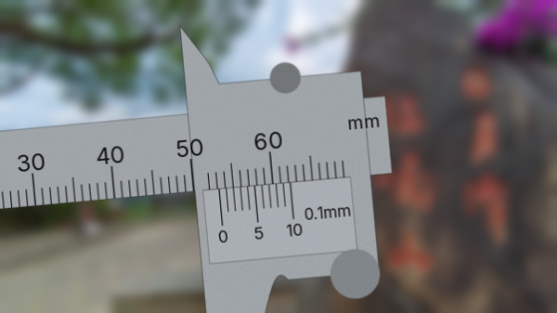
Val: 53.2 mm
